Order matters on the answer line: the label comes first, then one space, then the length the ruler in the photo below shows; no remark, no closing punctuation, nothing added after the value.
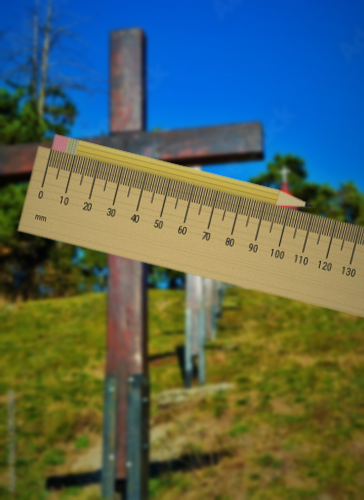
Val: 110 mm
